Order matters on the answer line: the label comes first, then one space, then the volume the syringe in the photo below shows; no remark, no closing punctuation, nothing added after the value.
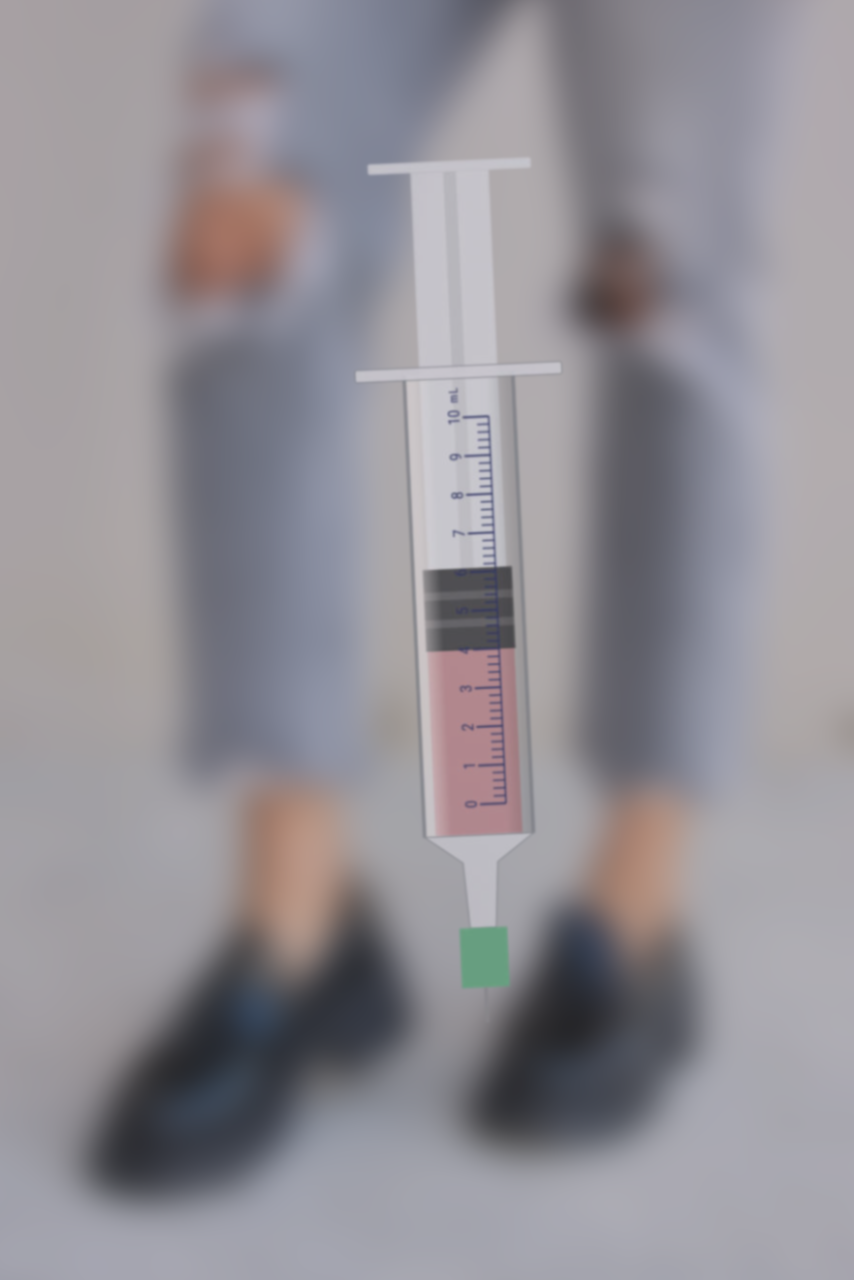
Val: 4 mL
